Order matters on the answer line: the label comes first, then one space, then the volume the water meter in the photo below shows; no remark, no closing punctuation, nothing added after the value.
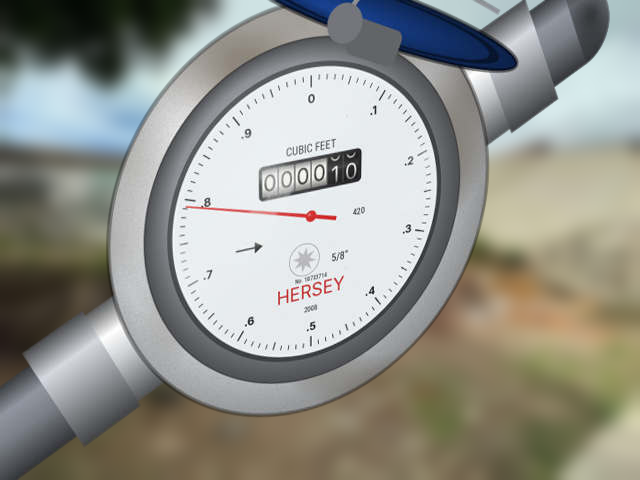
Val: 9.79 ft³
